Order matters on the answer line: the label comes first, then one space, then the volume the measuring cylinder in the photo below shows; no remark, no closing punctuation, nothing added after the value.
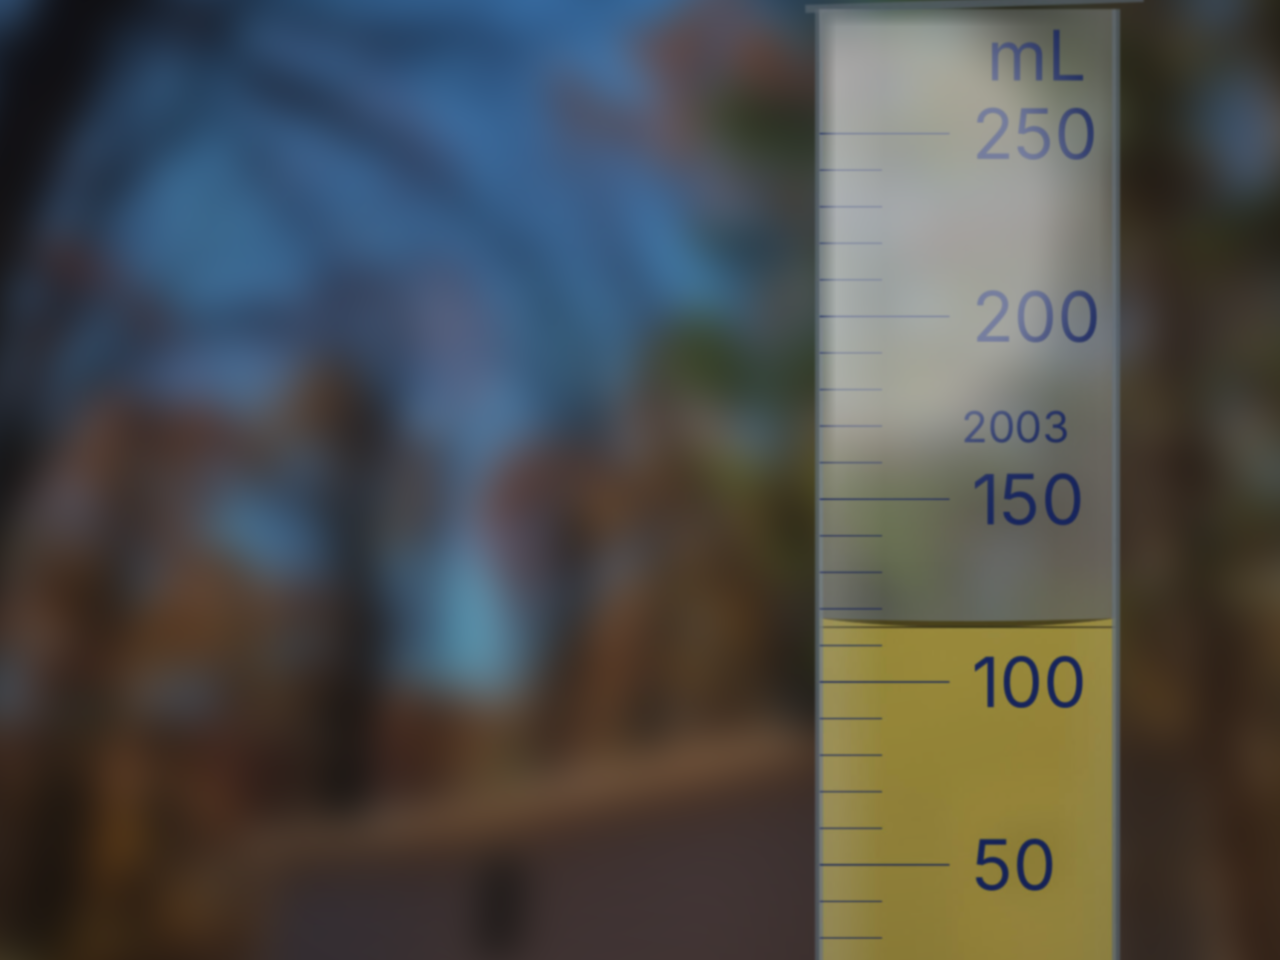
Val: 115 mL
